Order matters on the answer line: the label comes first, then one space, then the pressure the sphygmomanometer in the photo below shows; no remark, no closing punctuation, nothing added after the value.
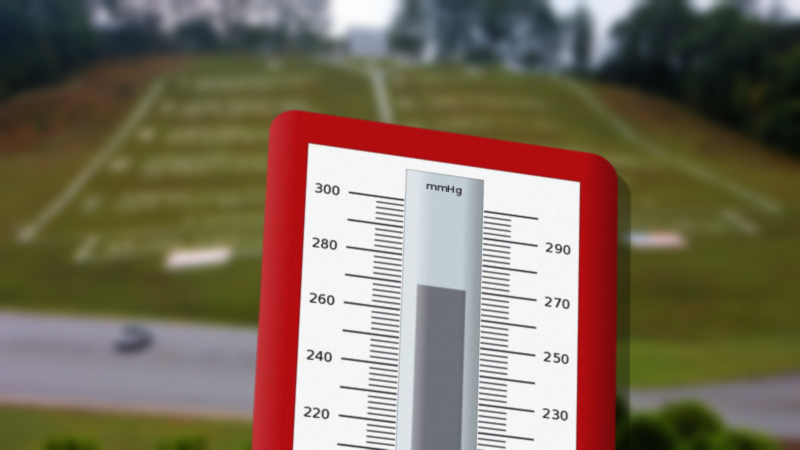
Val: 270 mmHg
